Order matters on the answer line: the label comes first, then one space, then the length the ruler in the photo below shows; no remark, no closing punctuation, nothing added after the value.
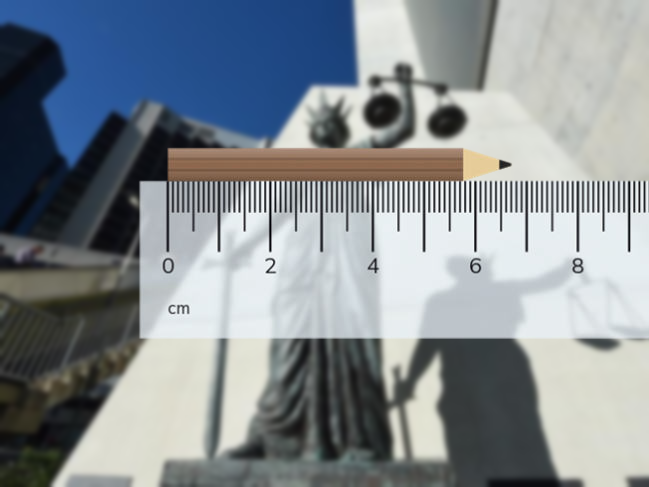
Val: 6.7 cm
